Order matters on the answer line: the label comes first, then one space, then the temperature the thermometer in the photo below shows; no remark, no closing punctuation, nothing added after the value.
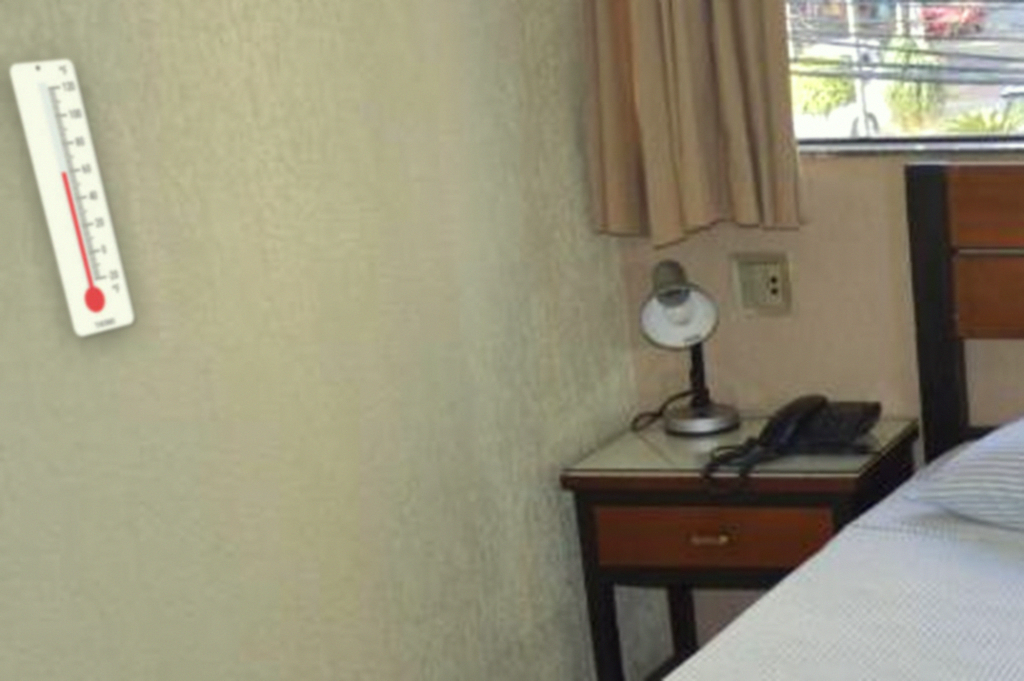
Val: 60 °F
